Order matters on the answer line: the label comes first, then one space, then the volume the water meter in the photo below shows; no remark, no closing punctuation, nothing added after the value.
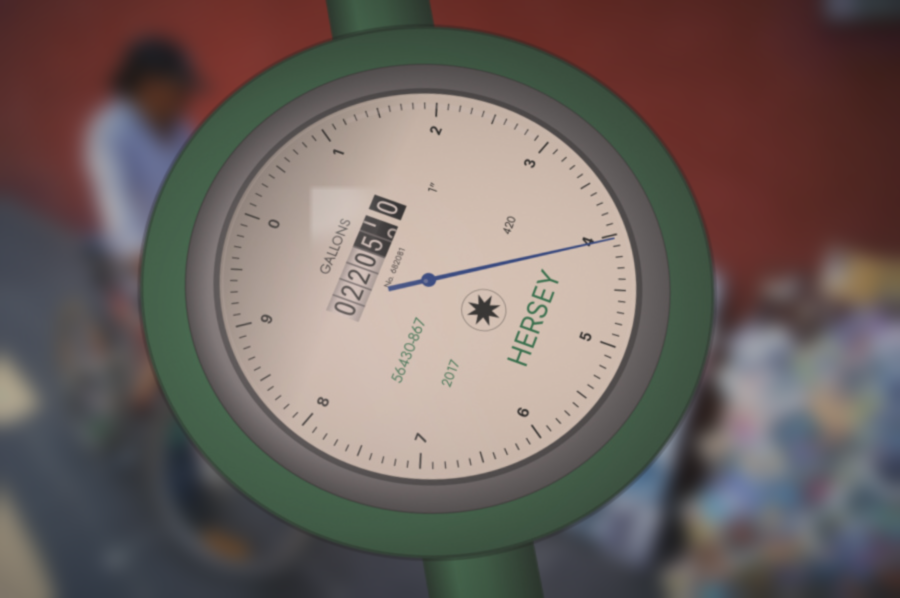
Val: 220514.0 gal
